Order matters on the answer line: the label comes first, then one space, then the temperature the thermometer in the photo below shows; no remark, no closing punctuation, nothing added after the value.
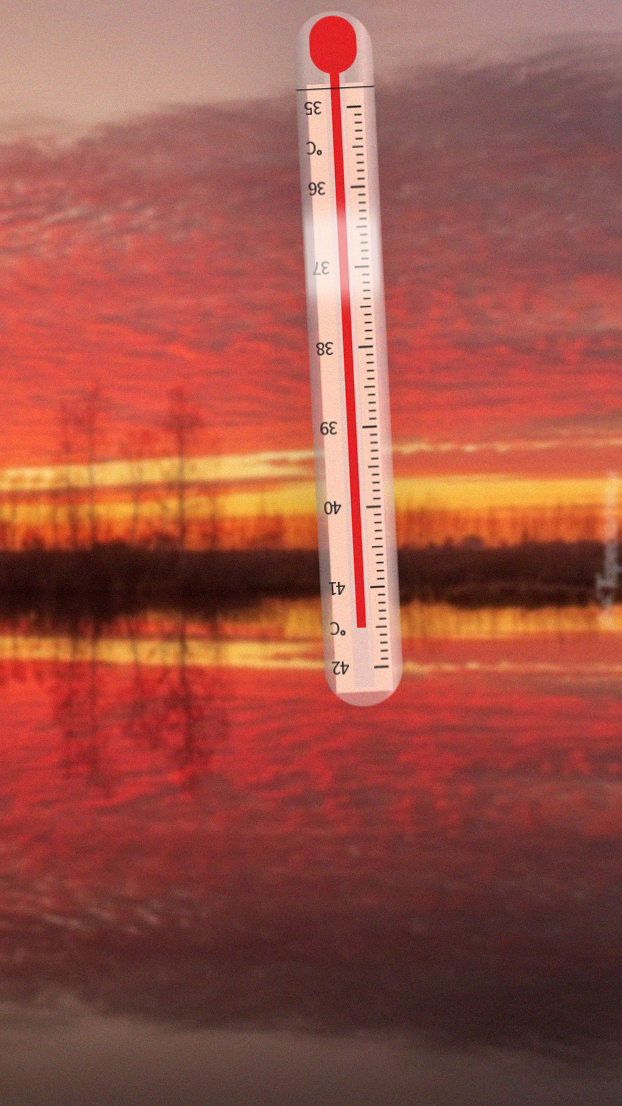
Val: 41.5 °C
